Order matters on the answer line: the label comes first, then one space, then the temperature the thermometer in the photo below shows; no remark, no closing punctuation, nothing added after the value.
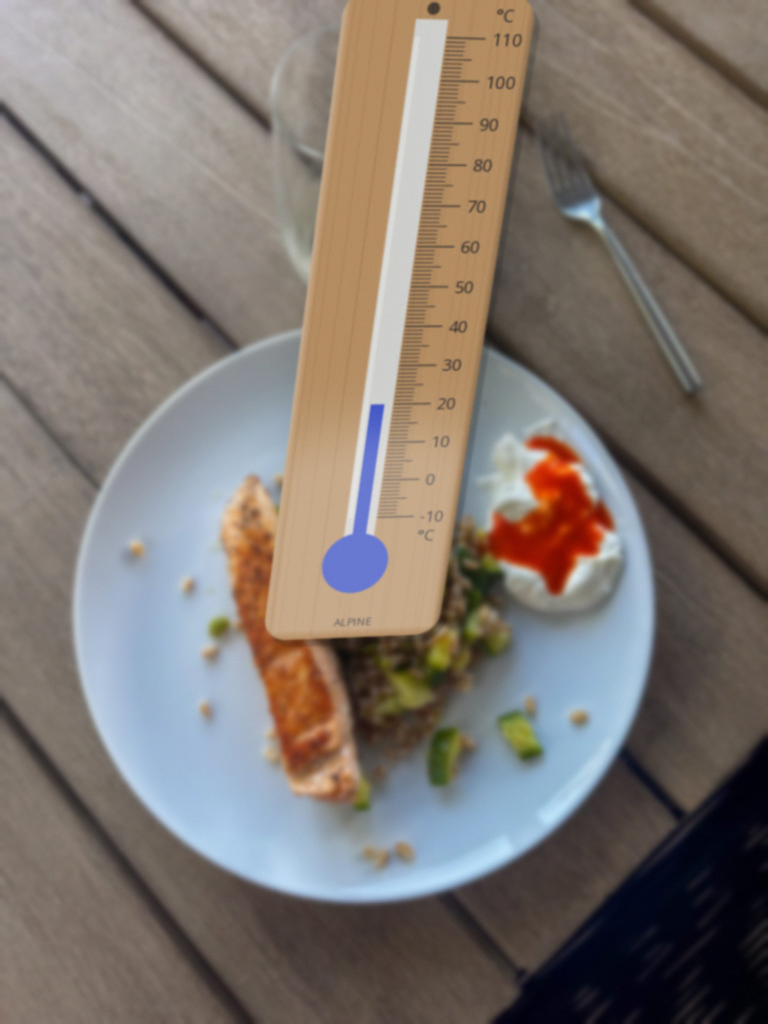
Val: 20 °C
